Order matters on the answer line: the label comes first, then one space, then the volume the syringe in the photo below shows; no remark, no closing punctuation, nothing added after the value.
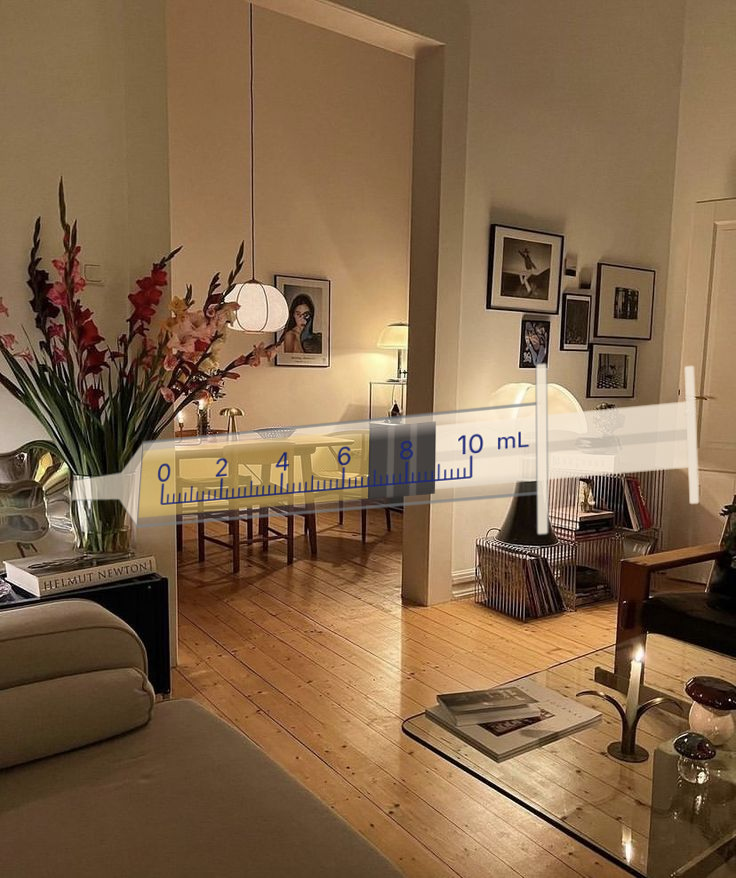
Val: 6.8 mL
